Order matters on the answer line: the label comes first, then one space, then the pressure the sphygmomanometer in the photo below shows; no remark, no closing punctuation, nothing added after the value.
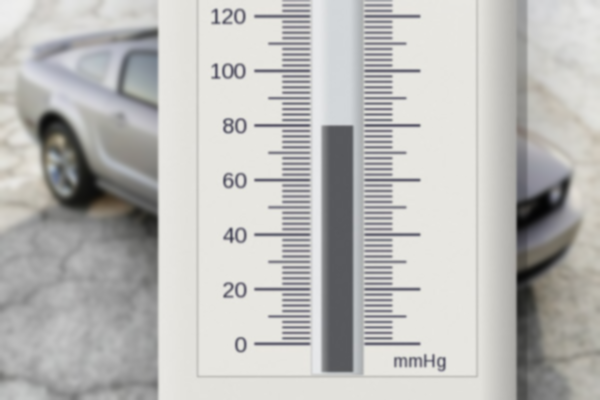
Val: 80 mmHg
